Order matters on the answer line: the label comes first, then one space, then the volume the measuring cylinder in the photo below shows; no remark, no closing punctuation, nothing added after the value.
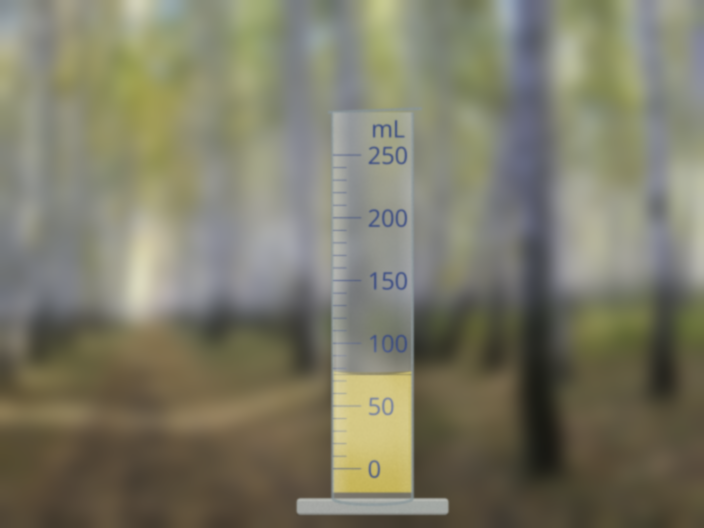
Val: 75 mL
